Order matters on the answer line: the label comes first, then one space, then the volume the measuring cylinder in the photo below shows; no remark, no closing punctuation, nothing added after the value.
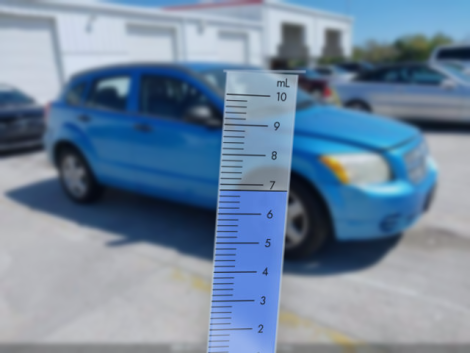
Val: 6.8 mL
